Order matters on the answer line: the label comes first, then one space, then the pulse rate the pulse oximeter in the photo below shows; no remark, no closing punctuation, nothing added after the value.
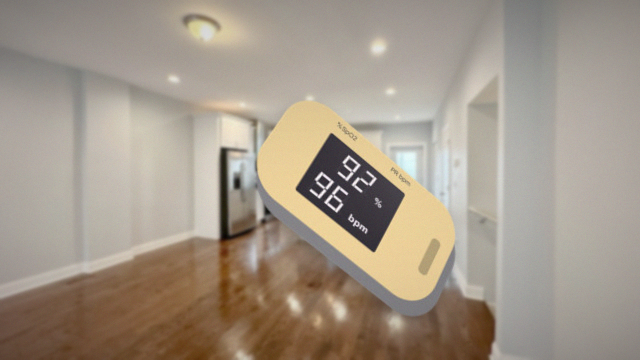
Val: 96 bpm
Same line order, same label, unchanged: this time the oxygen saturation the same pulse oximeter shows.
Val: 92 %
